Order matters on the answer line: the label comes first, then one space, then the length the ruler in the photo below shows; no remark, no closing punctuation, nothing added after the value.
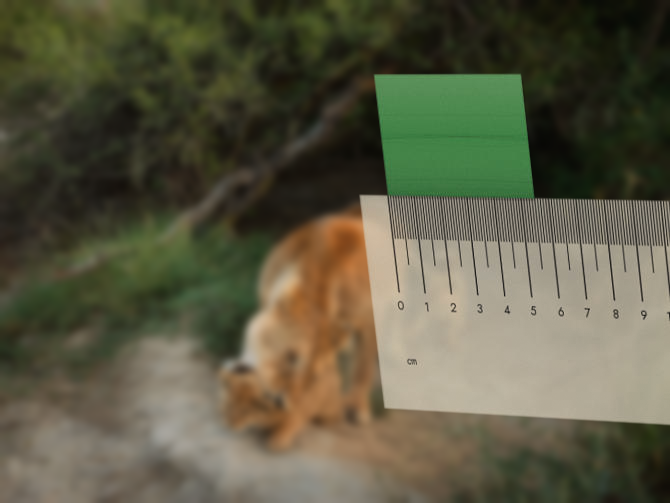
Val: 5.5 cm
